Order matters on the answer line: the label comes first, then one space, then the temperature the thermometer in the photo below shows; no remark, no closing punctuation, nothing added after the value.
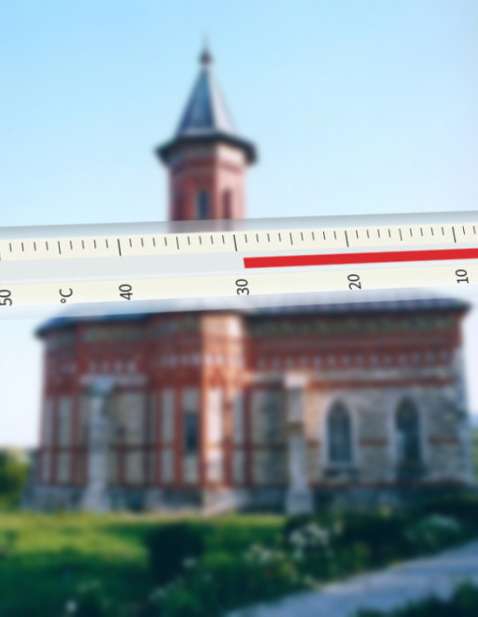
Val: 29.5 °C
